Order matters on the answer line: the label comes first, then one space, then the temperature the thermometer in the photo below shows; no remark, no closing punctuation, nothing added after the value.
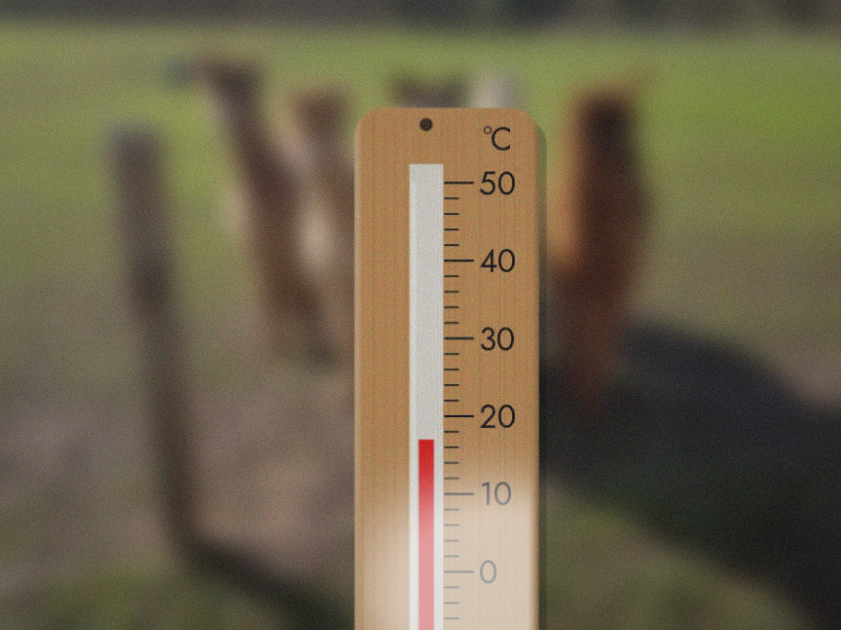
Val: 17 °C
